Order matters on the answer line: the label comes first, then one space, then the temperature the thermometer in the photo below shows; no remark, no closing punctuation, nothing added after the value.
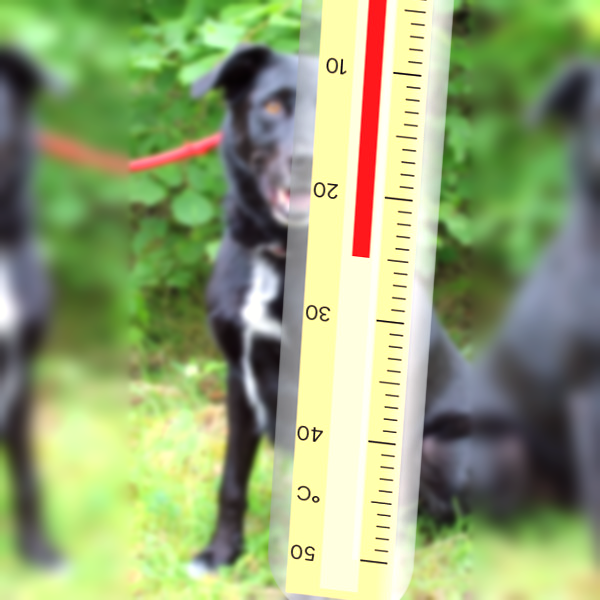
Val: 25 °C
